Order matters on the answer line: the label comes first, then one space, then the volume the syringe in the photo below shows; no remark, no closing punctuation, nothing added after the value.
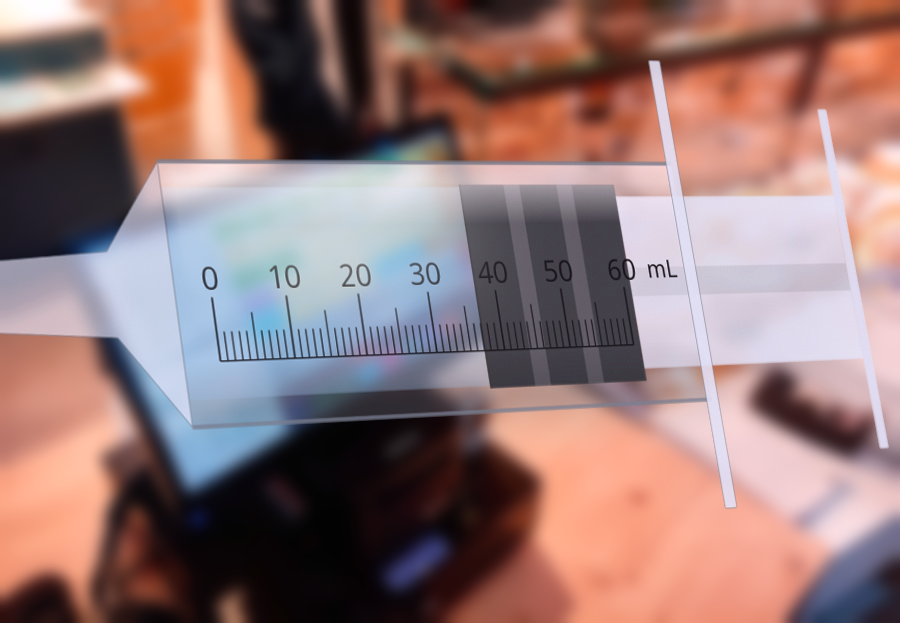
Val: 37 mL
